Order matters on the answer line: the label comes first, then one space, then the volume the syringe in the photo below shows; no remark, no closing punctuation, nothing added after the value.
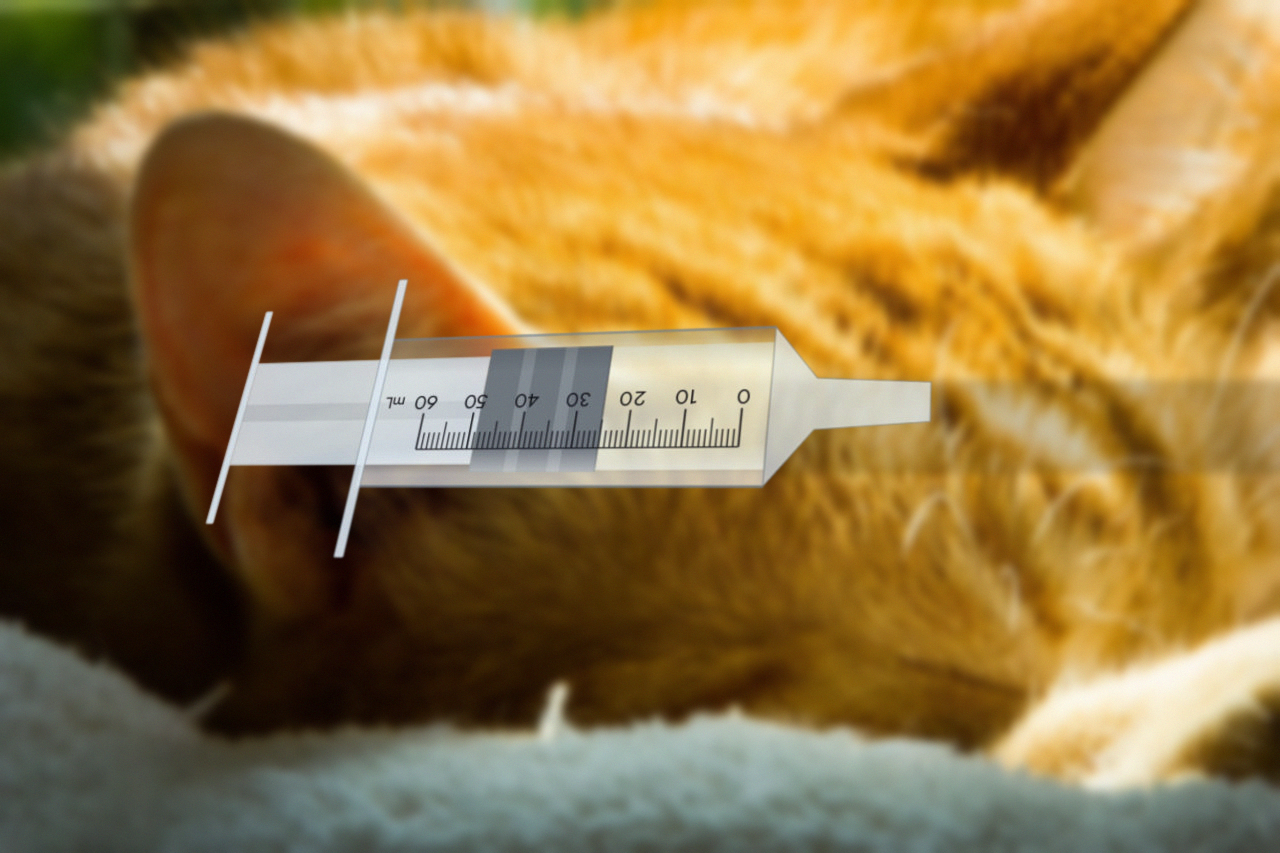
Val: 25 mL
